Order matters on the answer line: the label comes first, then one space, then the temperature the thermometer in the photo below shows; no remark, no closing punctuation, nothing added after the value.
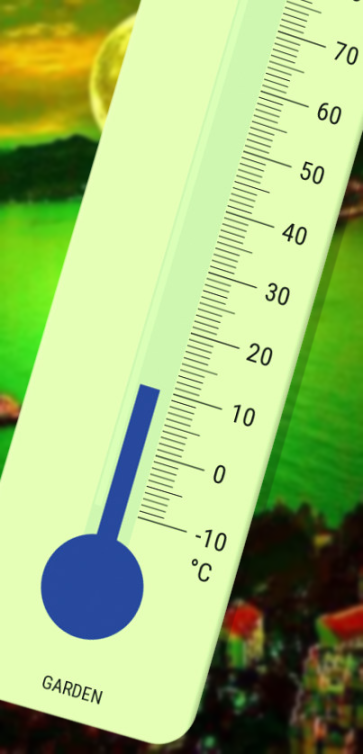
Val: 10 °C
